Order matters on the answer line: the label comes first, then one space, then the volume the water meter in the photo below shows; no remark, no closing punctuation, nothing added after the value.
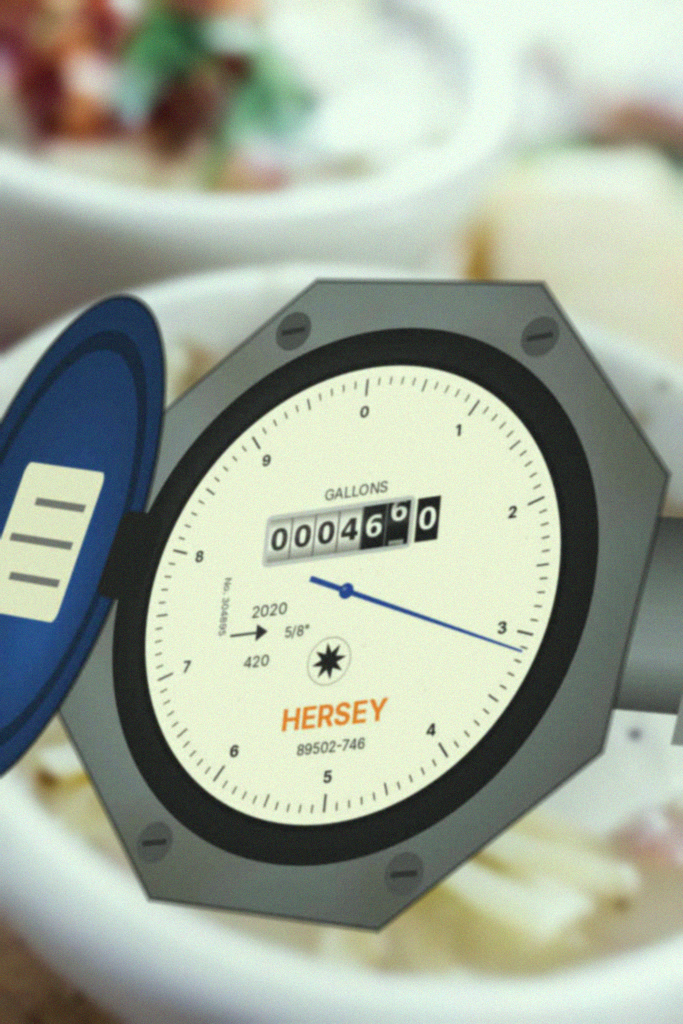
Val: 4663.1 gal
